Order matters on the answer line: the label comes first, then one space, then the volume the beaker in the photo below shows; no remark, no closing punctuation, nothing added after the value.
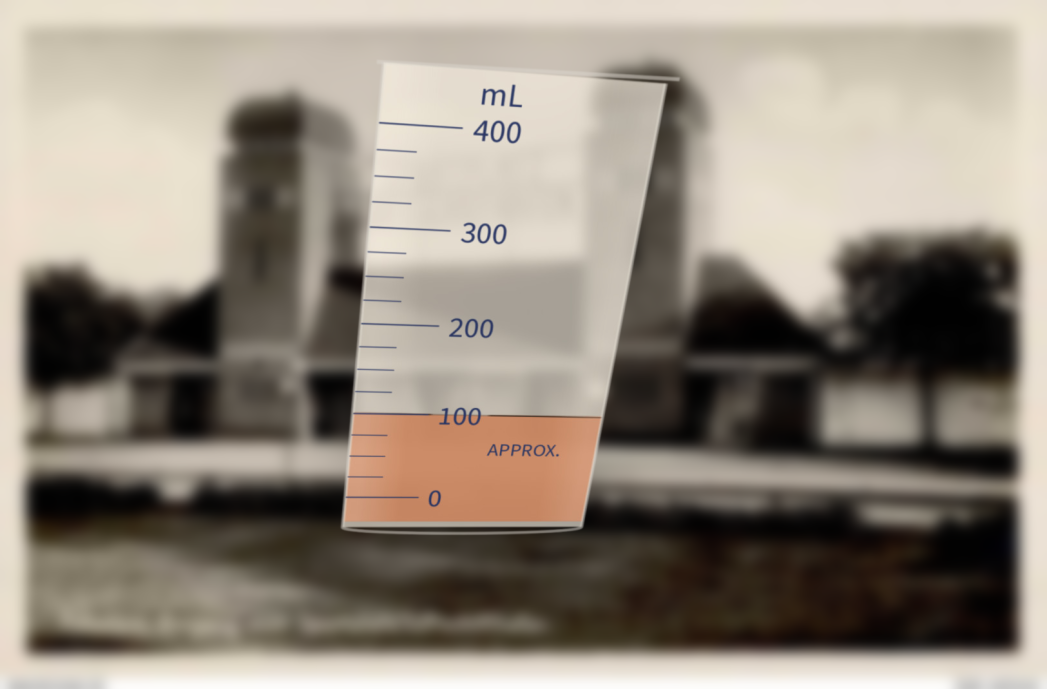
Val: 100 mL
